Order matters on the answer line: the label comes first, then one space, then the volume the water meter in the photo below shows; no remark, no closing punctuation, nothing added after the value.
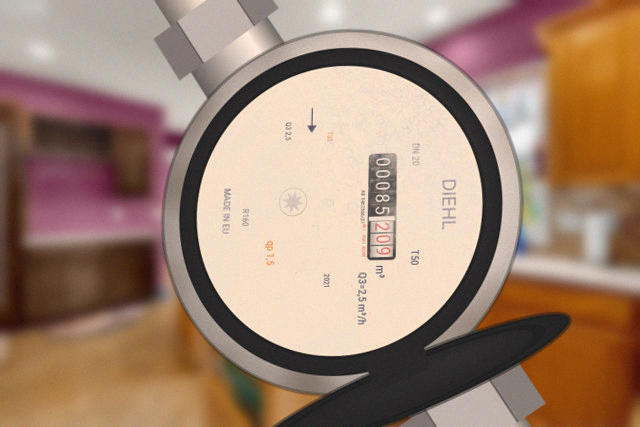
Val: 85.209 m³
